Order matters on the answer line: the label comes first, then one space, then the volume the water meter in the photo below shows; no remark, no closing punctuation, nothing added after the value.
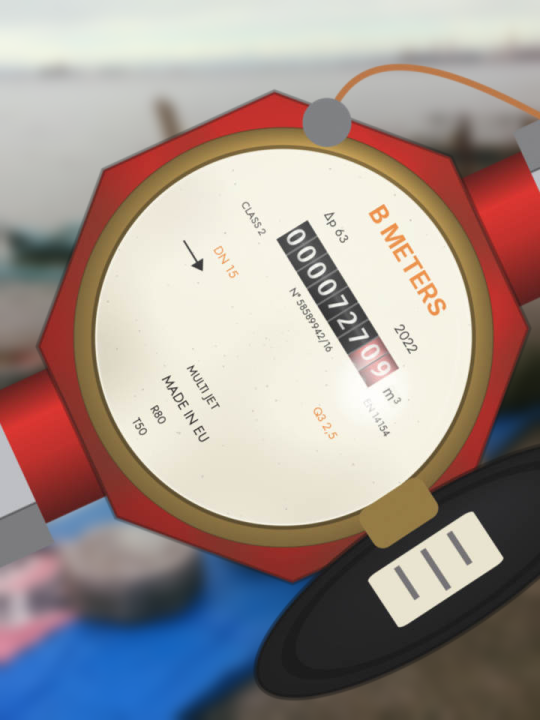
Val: 727.09 m³
